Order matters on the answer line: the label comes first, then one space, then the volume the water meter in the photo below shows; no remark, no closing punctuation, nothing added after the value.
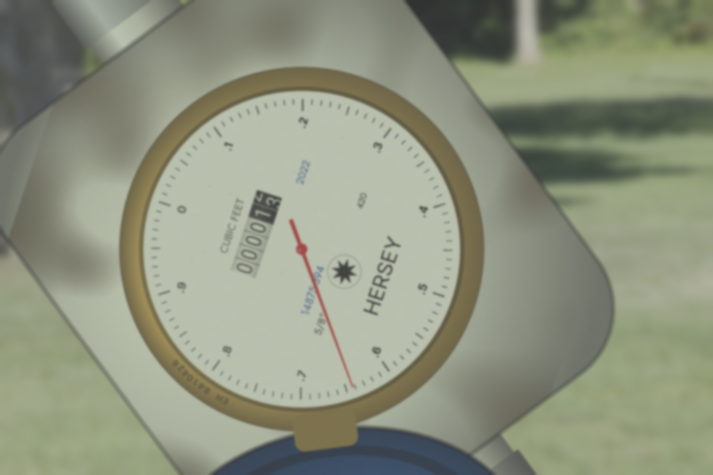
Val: 12.64 ft³
